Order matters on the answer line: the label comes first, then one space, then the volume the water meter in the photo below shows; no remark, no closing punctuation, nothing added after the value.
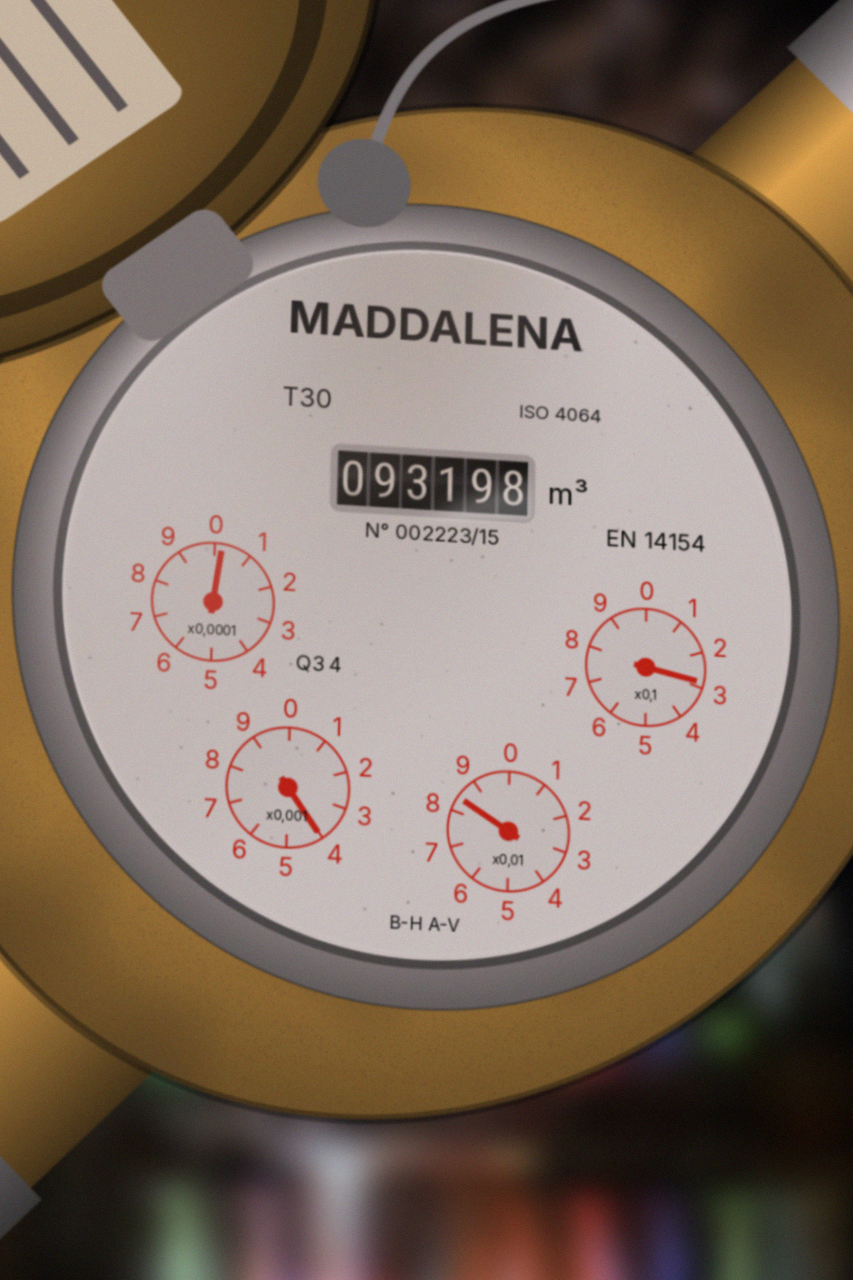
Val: 93198.2840 m³
